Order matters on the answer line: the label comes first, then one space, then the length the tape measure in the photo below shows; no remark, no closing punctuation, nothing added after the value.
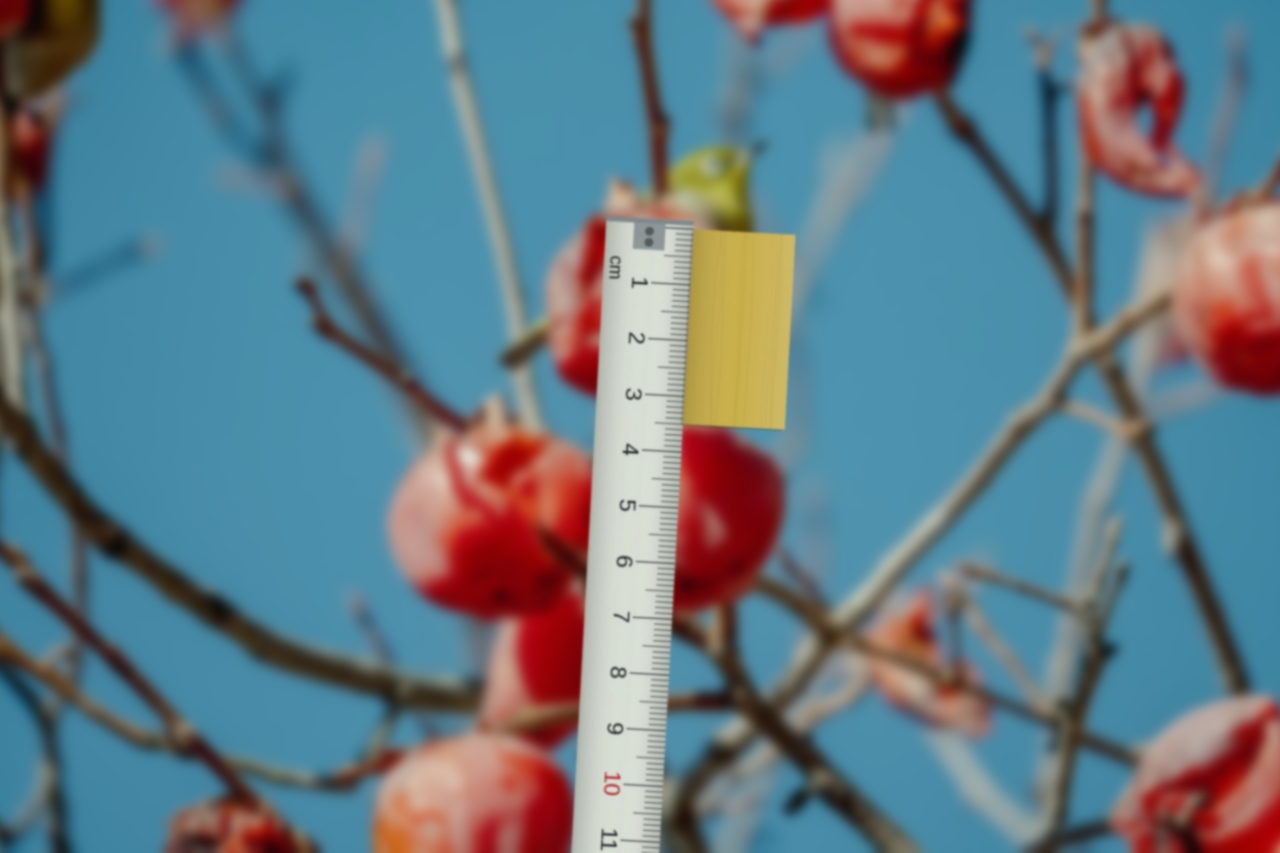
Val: 3.5 cm
